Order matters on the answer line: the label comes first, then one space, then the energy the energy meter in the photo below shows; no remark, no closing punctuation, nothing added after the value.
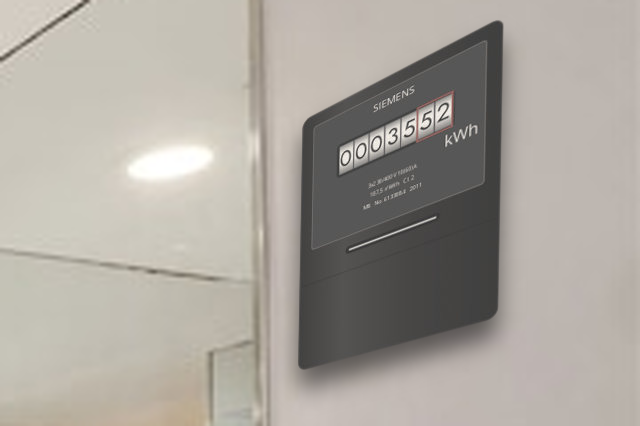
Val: 35.52 kWh
